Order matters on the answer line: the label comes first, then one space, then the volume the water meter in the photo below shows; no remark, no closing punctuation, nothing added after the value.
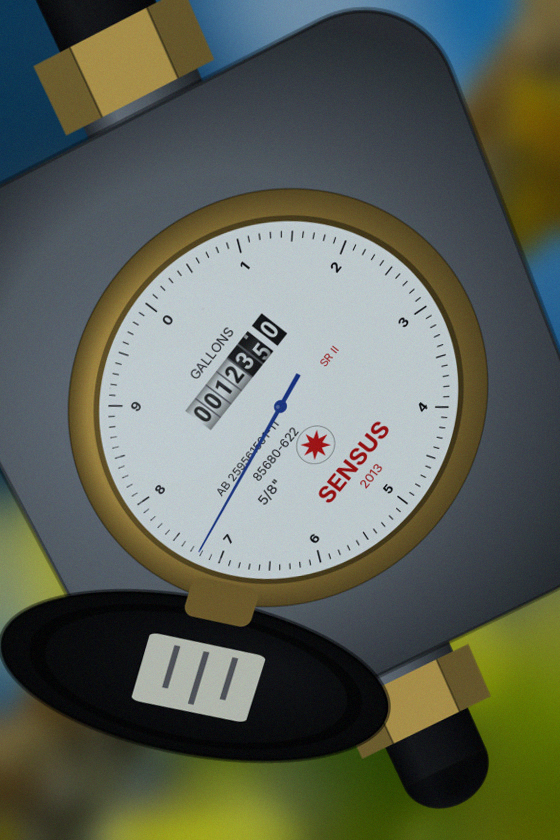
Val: 12347.2 gal
